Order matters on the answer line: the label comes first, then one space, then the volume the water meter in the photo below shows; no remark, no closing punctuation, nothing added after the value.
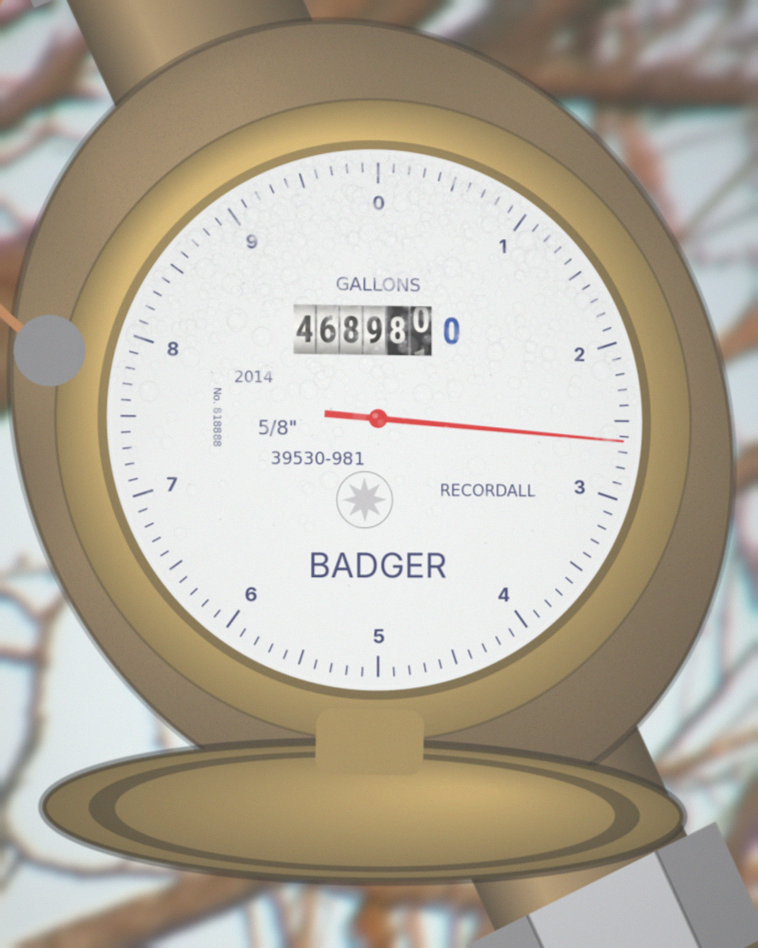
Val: 4689802.6 gal
